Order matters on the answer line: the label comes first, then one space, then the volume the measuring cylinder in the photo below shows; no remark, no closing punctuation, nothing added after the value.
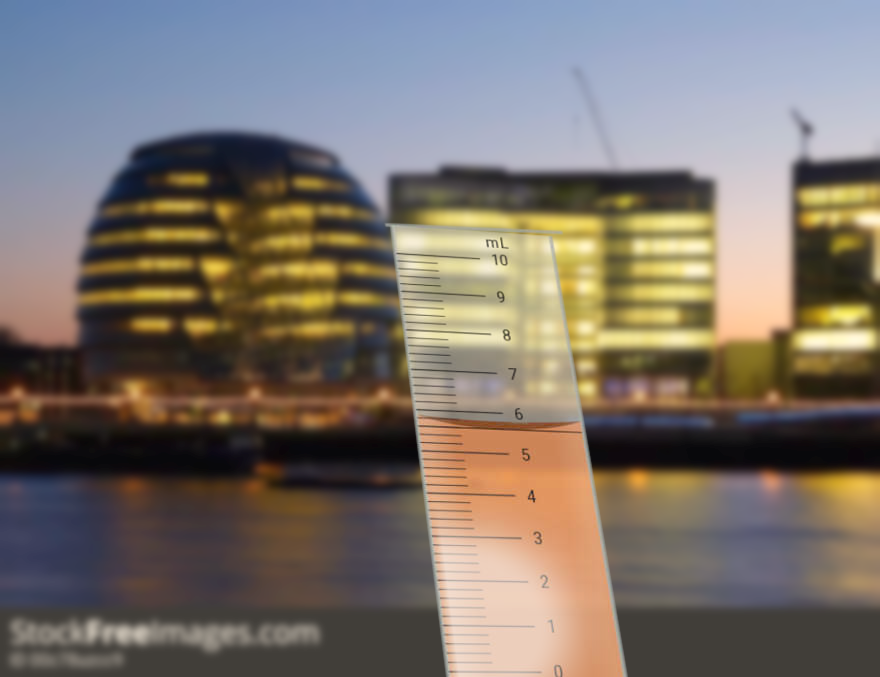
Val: 5.6 mL
